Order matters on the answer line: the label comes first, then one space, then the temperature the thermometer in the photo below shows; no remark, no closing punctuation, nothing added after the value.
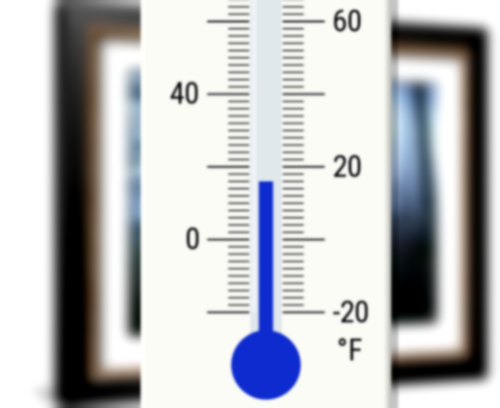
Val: 16 °F
